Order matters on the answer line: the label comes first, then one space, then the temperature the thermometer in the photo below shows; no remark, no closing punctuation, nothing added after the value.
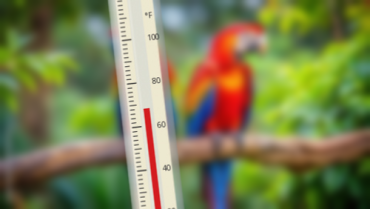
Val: 68 °F
